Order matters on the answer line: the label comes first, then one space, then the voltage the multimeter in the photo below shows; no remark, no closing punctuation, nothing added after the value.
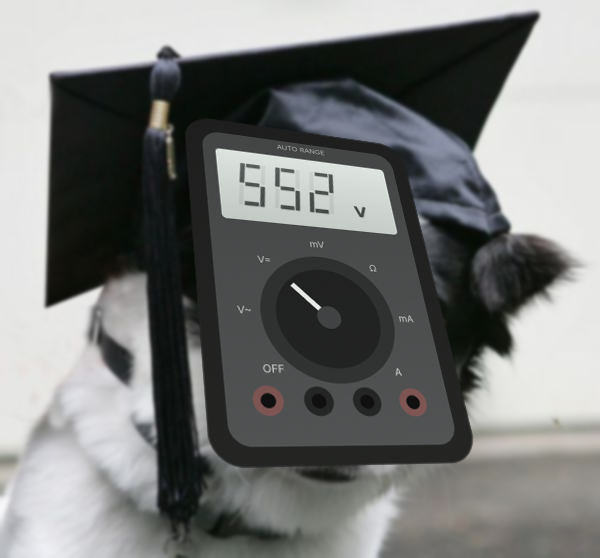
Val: 552 V
